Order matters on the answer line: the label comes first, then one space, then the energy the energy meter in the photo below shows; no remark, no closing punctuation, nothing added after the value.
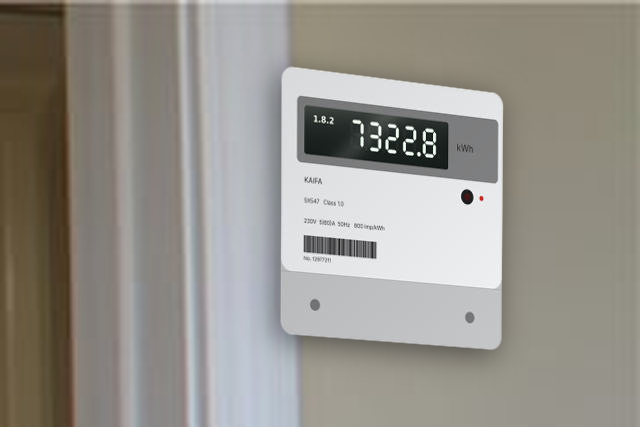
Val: 7322.8 kWh
